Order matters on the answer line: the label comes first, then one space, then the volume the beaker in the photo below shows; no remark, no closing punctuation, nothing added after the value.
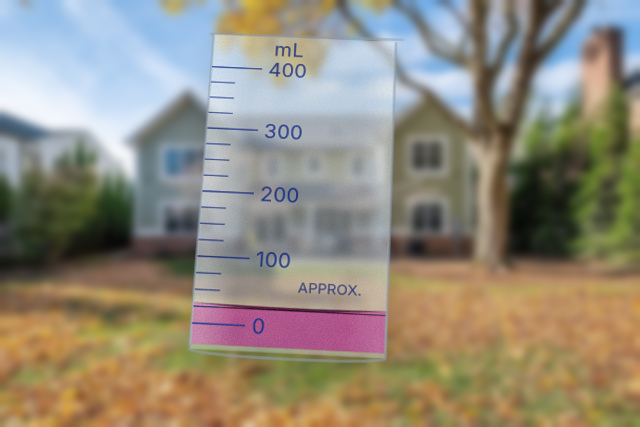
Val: 25 mL
